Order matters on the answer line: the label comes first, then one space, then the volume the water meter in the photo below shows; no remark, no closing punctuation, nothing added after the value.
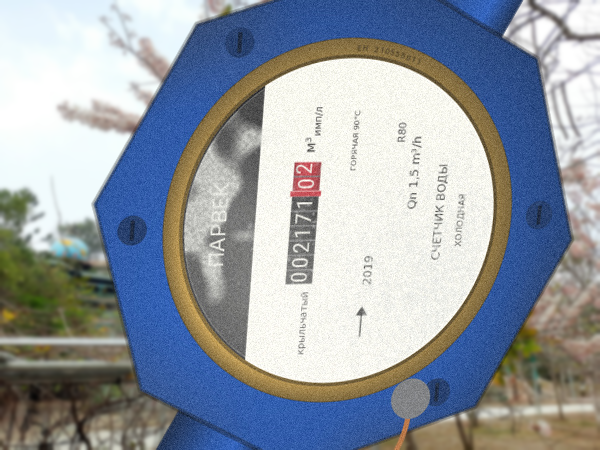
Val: 2171.02 m³
